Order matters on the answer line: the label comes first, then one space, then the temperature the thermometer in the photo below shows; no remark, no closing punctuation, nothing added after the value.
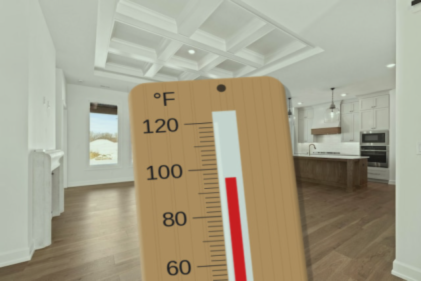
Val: 96 °F
